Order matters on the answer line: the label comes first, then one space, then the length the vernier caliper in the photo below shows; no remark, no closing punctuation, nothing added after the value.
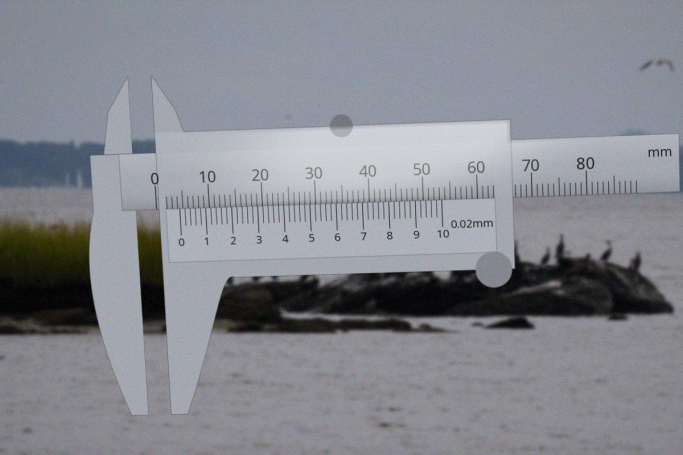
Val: 4.4 mm
